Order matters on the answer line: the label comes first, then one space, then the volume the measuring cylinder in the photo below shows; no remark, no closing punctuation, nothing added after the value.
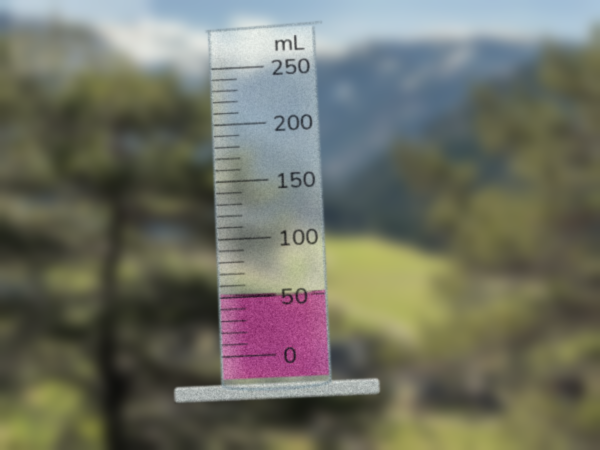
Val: 50 mL
